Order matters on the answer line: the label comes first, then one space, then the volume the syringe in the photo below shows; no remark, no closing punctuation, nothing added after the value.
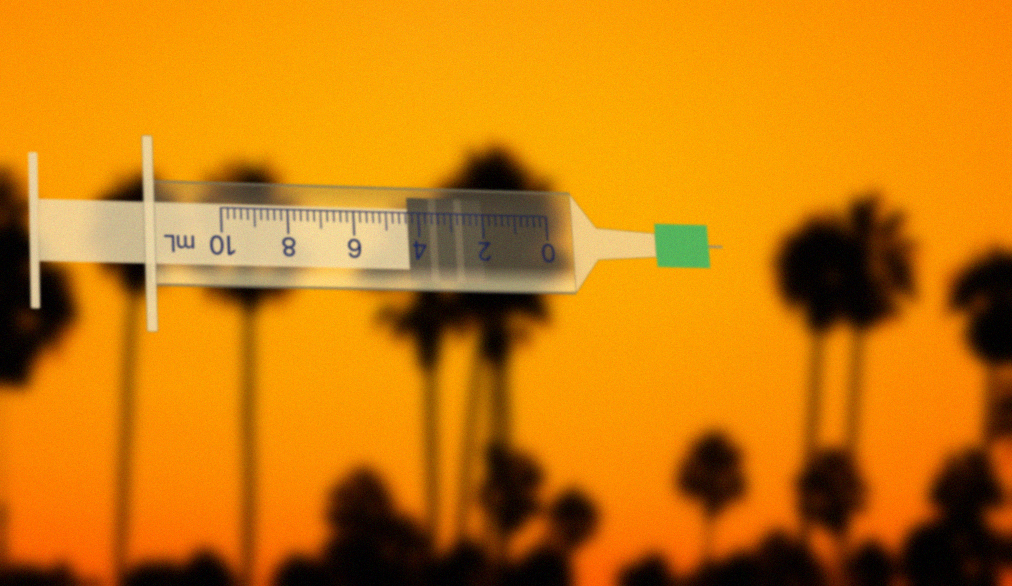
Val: 2 mL
